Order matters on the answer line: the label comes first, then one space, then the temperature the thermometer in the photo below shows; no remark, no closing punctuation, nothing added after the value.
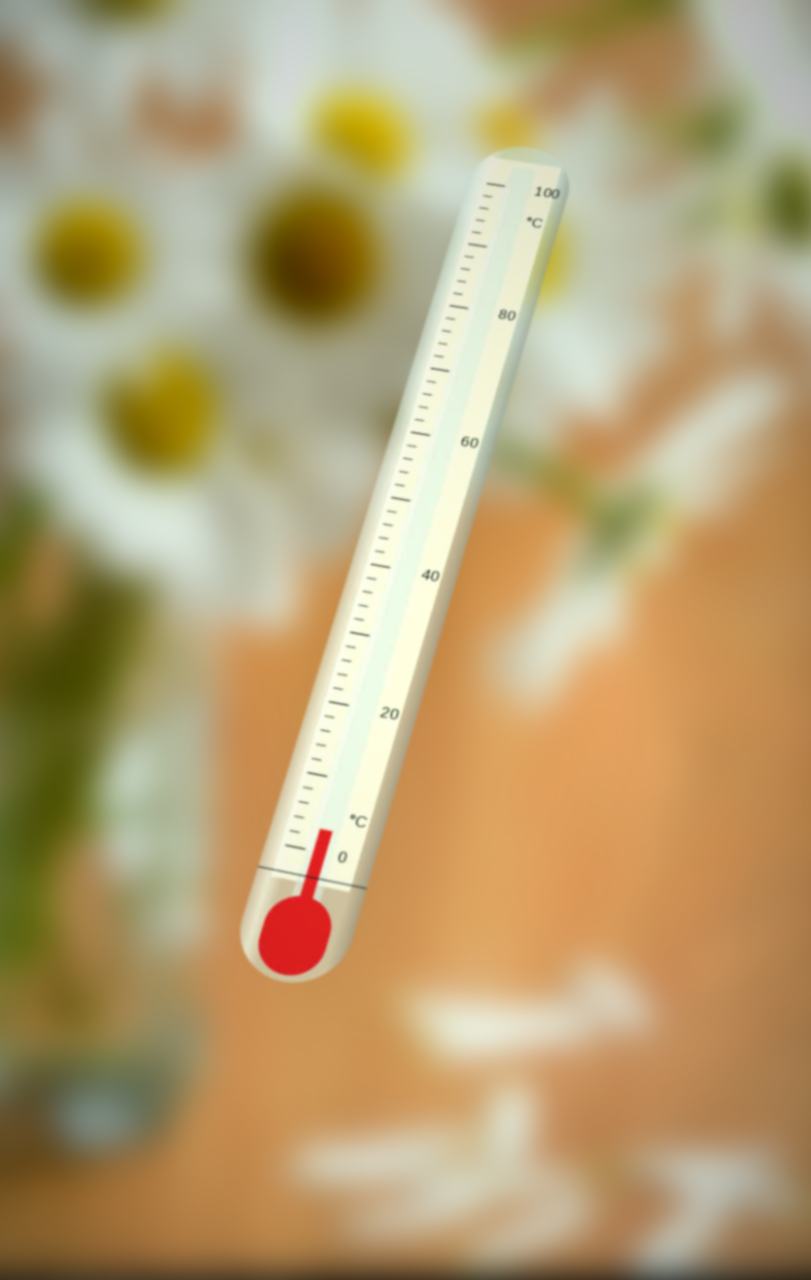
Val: 3 °C
